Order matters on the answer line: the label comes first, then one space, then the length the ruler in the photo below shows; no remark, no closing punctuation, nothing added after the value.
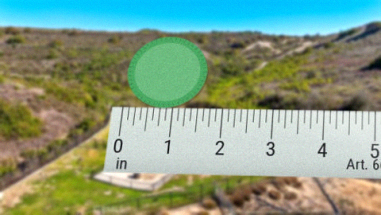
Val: 1.625 in
